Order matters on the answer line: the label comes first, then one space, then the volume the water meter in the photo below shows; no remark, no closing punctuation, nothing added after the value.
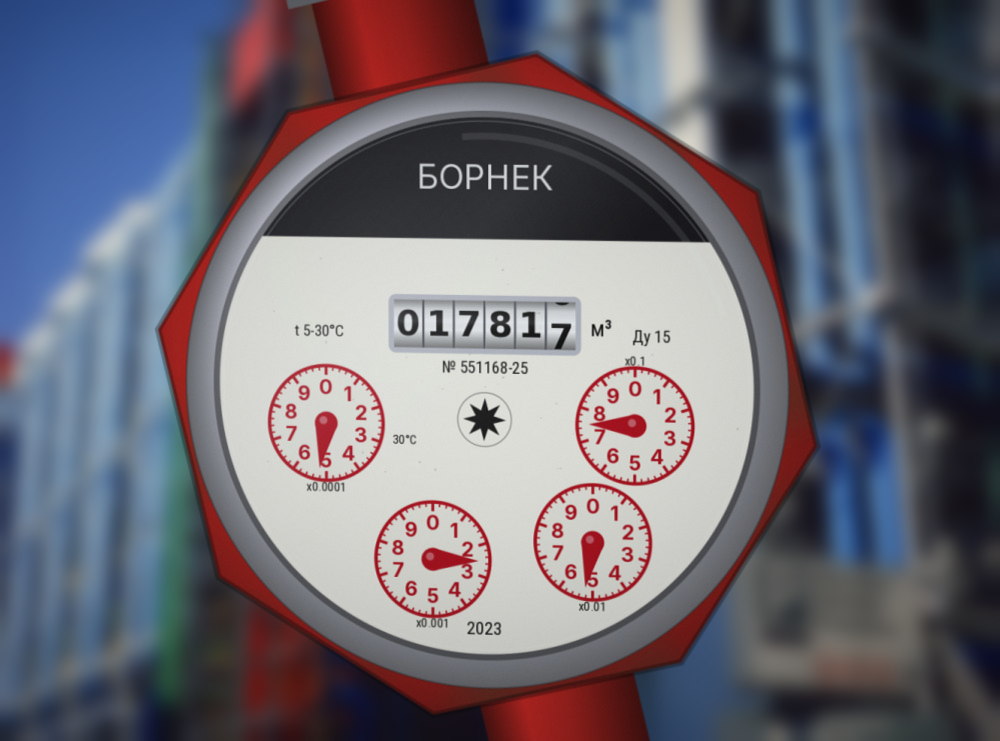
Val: 17816.7525 m³
